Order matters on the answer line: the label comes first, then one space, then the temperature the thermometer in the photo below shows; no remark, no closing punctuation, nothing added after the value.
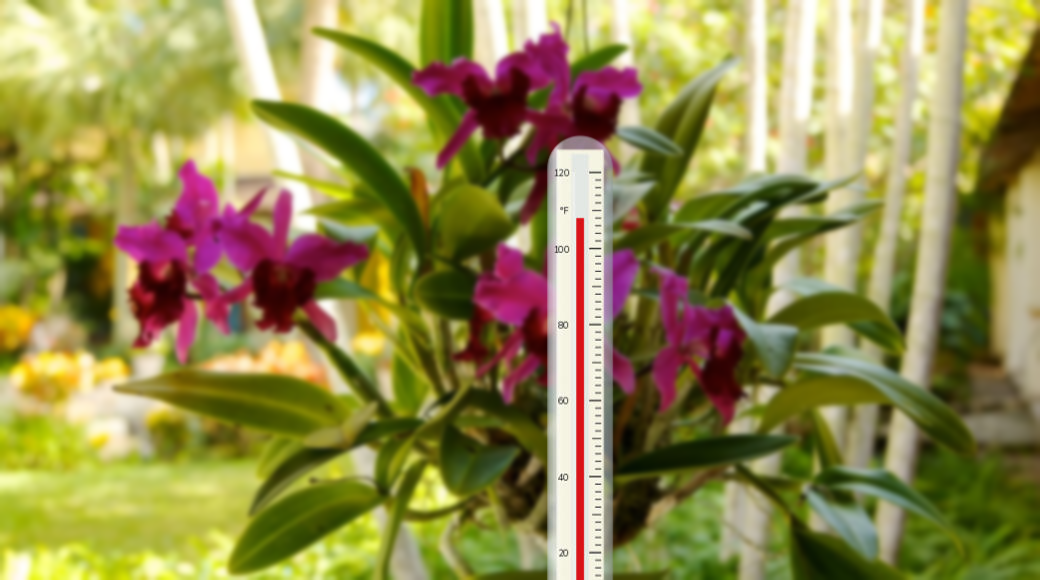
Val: 108 °F
